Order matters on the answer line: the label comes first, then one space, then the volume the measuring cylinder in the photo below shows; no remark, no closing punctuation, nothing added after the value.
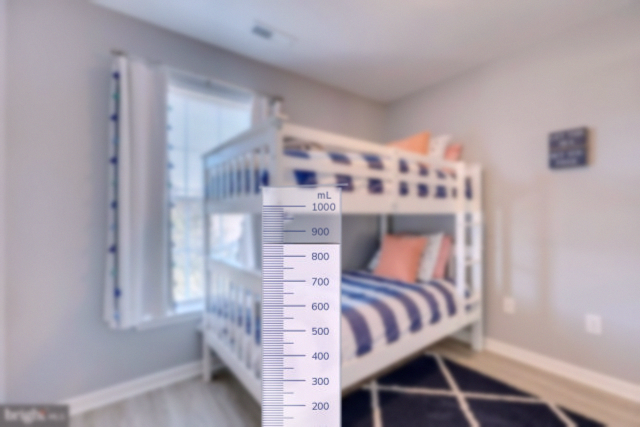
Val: 850 mL
